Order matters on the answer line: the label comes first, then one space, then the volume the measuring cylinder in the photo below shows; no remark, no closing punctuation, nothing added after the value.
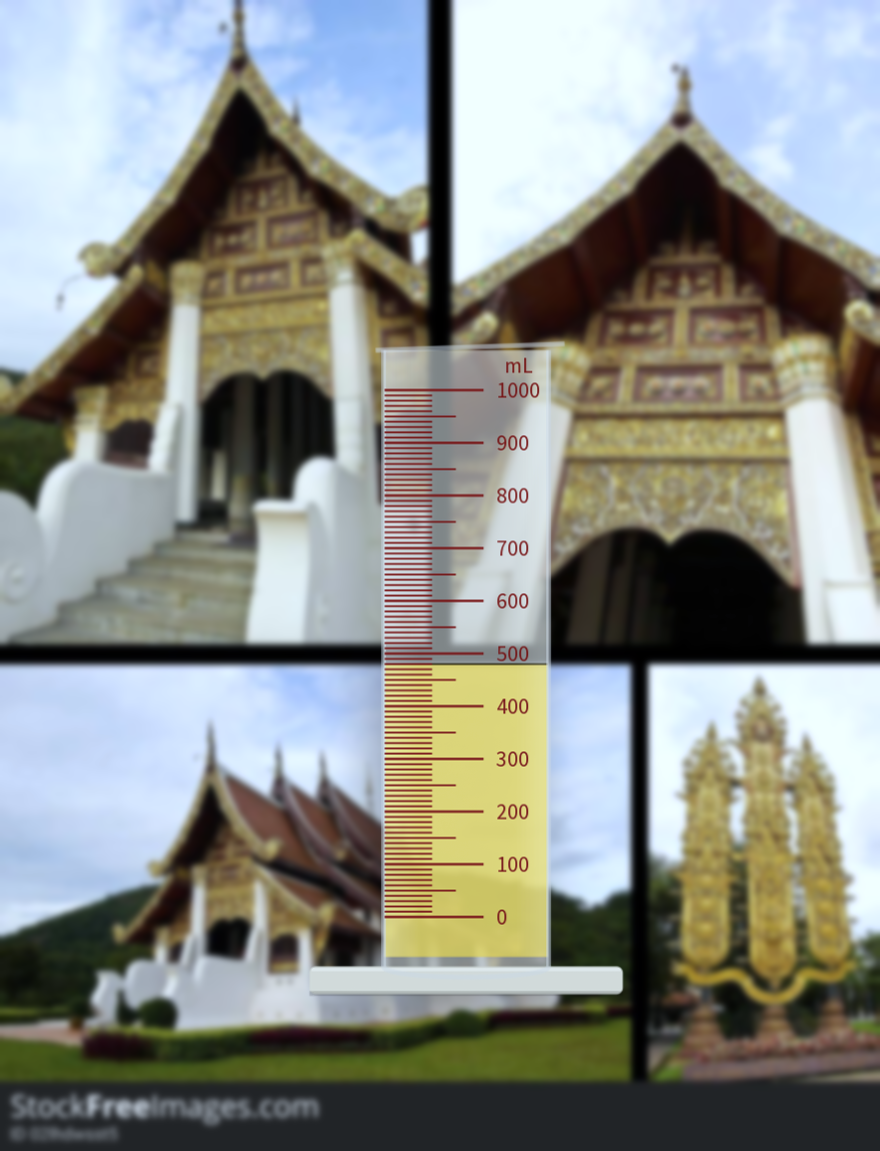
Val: 480 mL
